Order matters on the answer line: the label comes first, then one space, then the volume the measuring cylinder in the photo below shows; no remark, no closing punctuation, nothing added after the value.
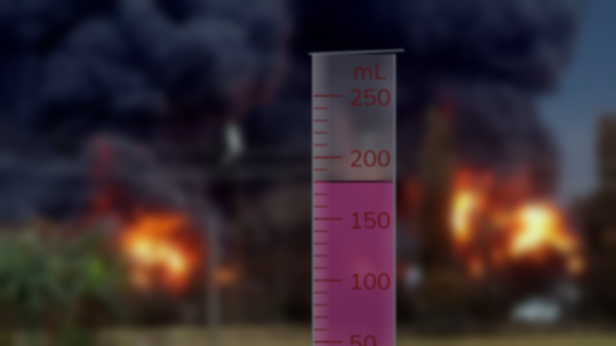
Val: 180 mL
